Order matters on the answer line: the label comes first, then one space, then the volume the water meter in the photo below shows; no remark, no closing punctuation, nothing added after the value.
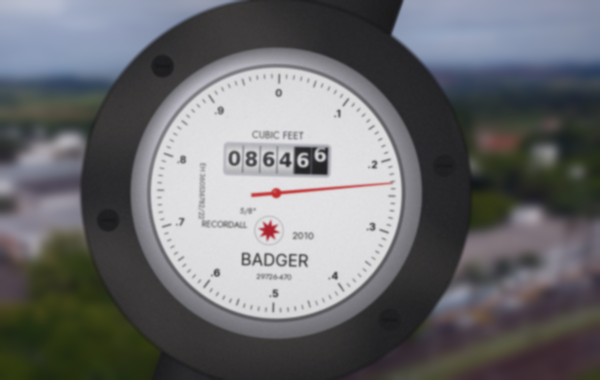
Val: 86466.23 ft³
